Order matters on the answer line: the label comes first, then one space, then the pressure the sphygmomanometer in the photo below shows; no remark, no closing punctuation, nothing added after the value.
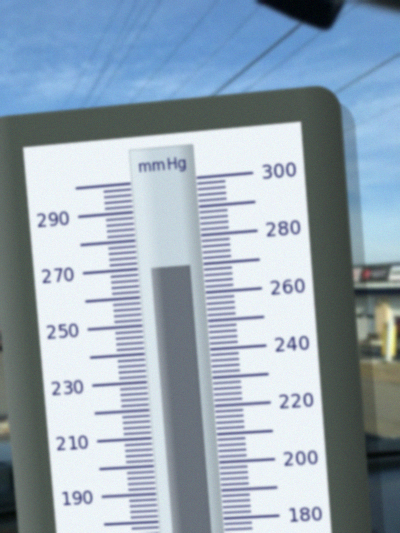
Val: 270 mmHg
